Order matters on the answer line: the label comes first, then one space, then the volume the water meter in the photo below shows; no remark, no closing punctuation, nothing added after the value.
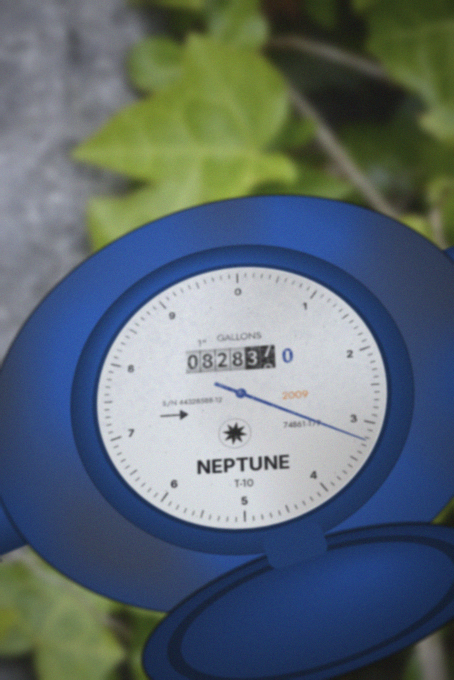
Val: 828373.2 gal
